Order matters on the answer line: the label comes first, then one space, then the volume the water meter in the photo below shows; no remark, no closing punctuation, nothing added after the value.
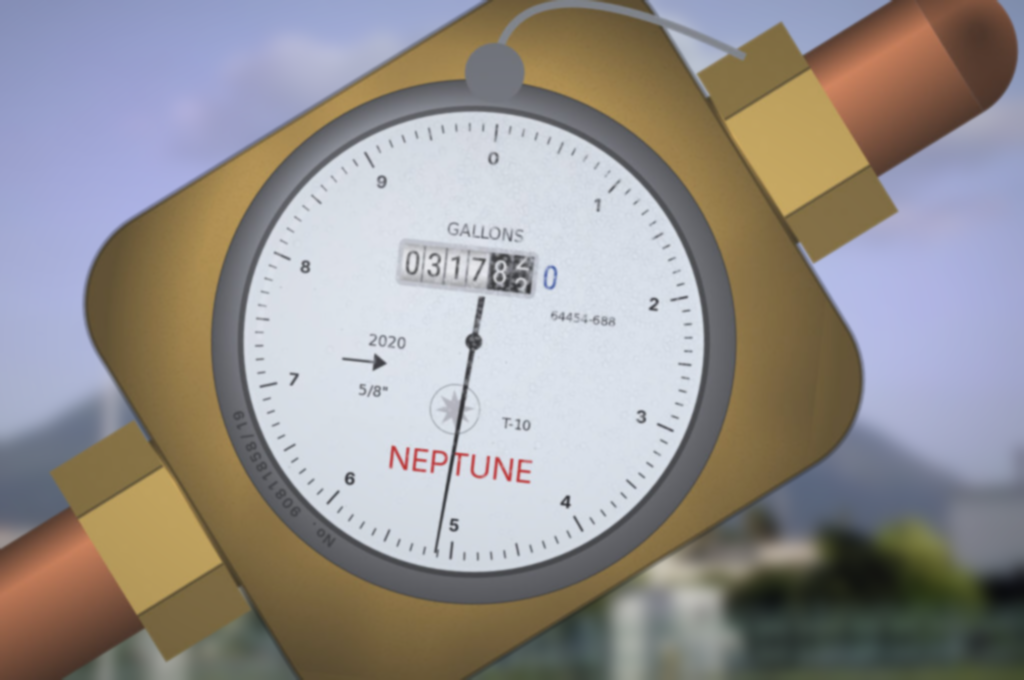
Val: 317825.1 gal
